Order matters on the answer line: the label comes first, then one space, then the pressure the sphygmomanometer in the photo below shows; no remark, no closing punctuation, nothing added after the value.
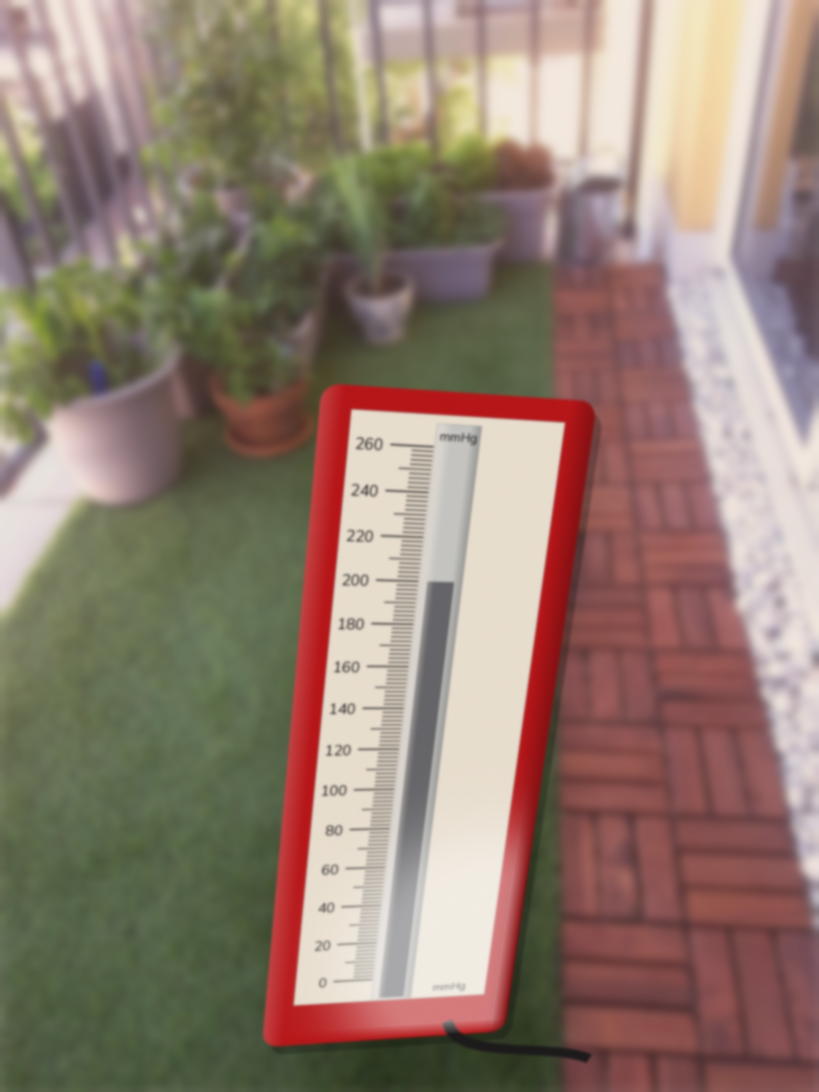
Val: 200 mmHg
